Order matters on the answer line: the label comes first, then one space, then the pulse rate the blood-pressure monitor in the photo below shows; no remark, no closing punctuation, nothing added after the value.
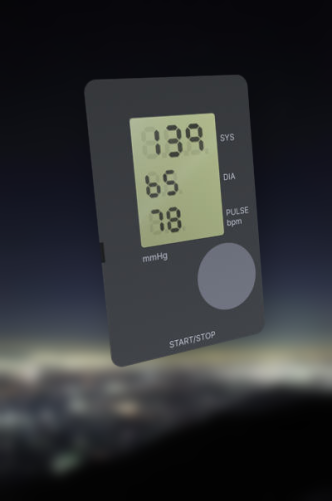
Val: 78 bpm
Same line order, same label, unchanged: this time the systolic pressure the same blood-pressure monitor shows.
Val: 139 mmHg
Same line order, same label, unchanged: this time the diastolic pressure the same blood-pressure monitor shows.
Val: 65 mmHg
